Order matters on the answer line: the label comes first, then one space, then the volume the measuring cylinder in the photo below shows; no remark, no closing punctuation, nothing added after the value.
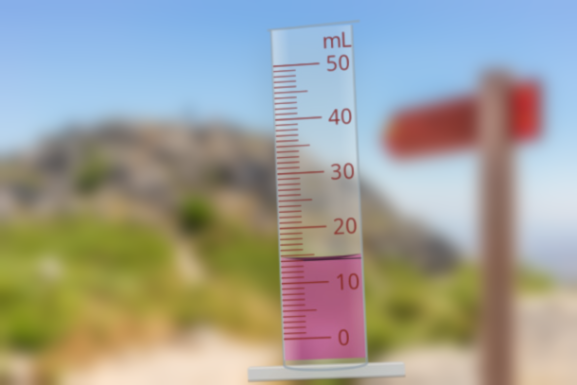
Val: 14 mL
